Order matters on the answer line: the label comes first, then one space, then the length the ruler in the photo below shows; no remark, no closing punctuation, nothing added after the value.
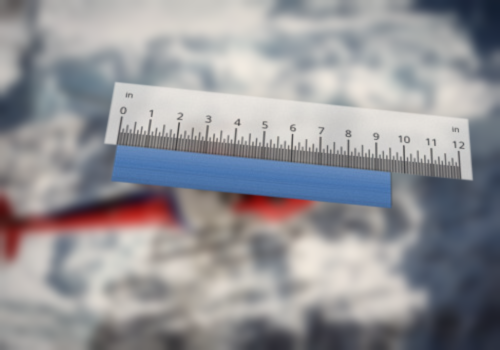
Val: 9.5 in
